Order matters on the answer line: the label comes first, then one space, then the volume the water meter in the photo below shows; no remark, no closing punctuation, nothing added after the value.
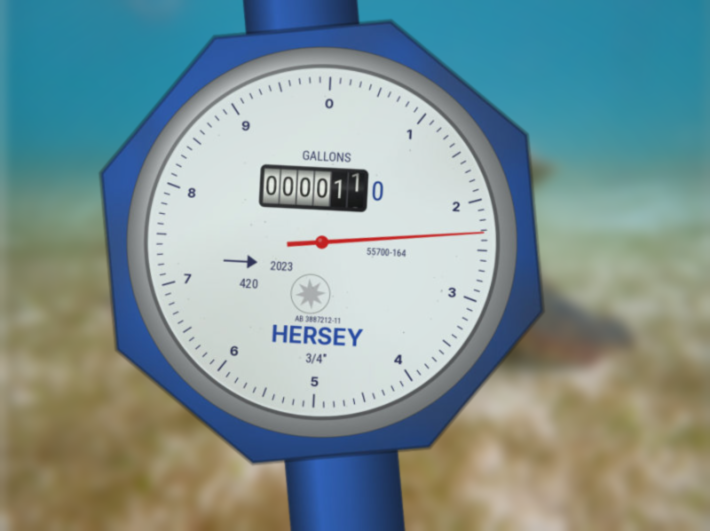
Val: 112.3 gal
